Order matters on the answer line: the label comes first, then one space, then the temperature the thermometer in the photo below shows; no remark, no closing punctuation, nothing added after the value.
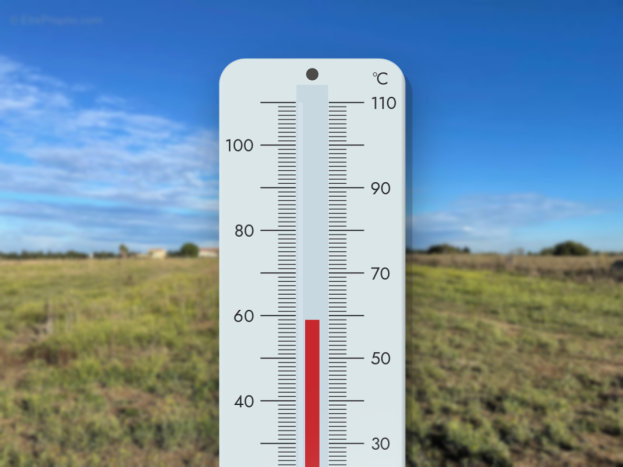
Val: 59 °C
